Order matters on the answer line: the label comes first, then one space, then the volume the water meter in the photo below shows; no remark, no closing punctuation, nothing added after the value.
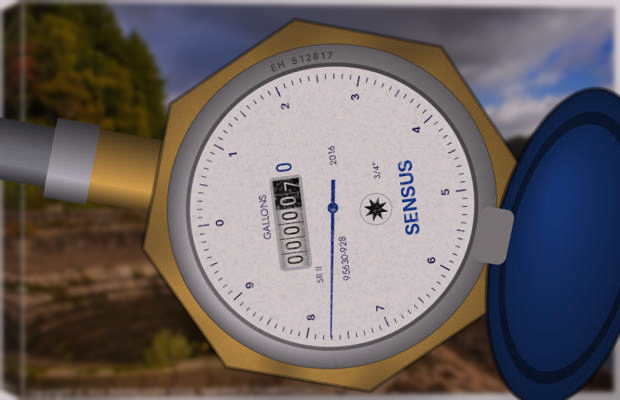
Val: 67.7 gal
